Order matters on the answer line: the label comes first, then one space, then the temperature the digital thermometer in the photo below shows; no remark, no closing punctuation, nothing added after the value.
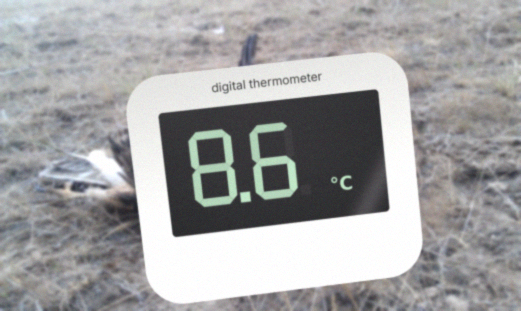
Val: 8.6 °C
